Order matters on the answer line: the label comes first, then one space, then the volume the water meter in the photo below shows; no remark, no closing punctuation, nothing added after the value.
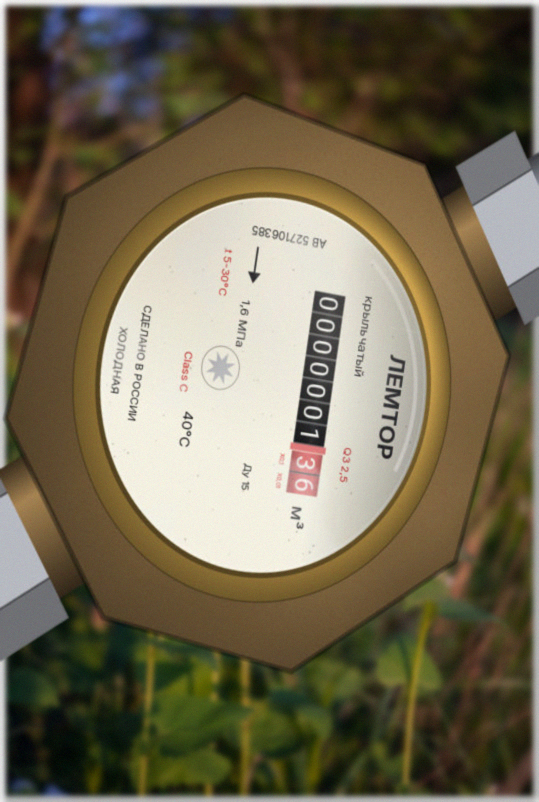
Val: 1.36 m³
